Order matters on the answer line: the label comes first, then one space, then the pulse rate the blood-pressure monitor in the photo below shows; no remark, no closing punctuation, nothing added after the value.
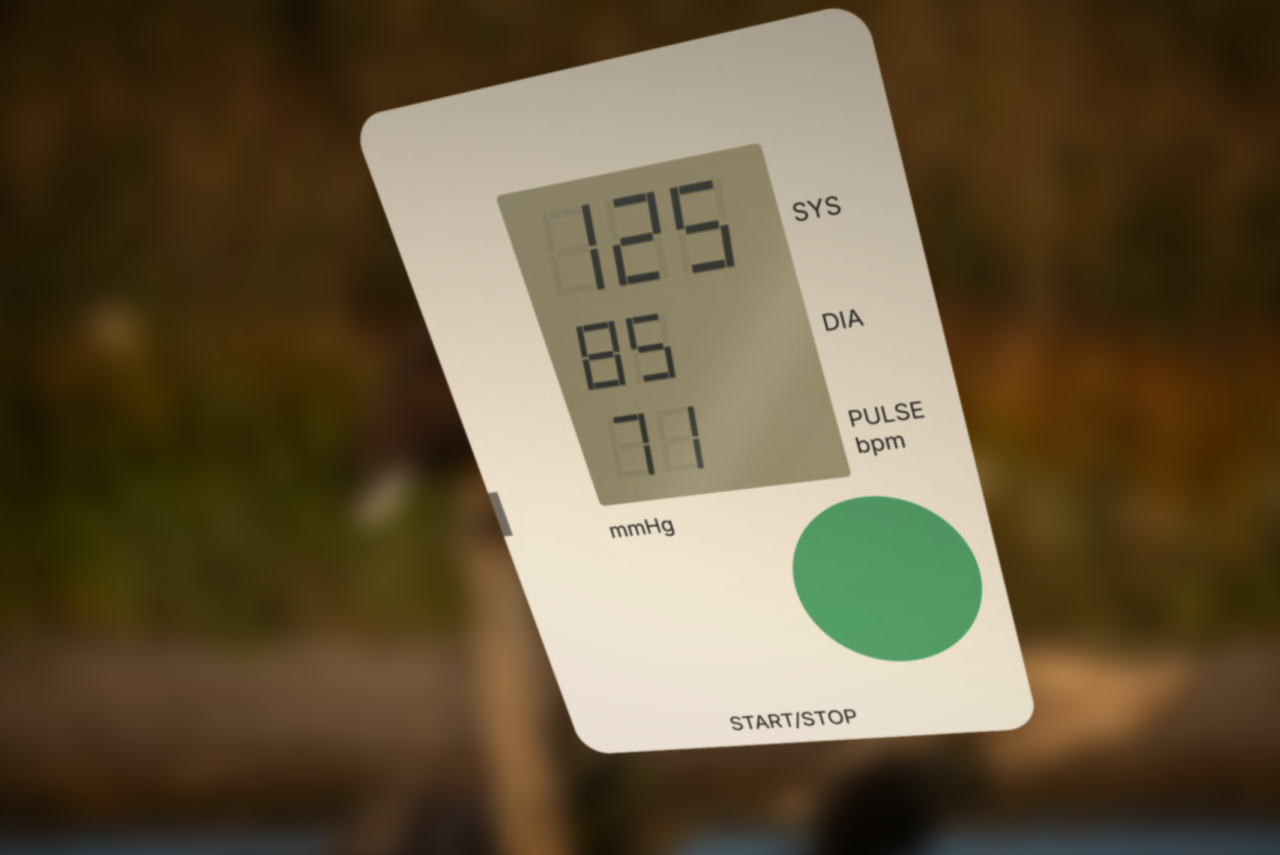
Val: 71 bpm
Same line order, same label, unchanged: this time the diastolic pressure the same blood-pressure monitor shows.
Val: 85 mmHg
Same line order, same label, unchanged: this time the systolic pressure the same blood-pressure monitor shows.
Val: 125 mmHg
